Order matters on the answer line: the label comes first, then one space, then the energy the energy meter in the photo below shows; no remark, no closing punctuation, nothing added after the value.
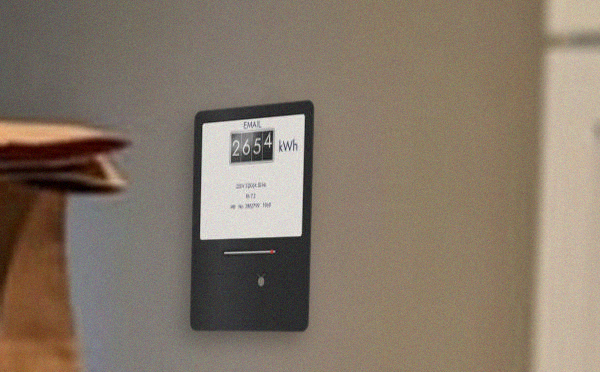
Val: 2654 kWh
